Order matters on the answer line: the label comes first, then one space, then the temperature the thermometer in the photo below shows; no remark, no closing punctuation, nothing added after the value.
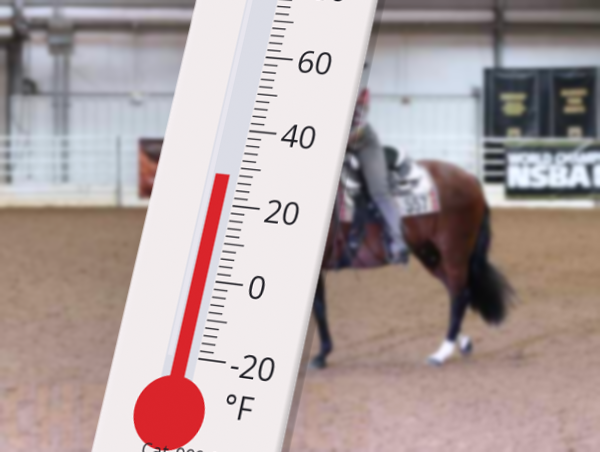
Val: 28 °F
